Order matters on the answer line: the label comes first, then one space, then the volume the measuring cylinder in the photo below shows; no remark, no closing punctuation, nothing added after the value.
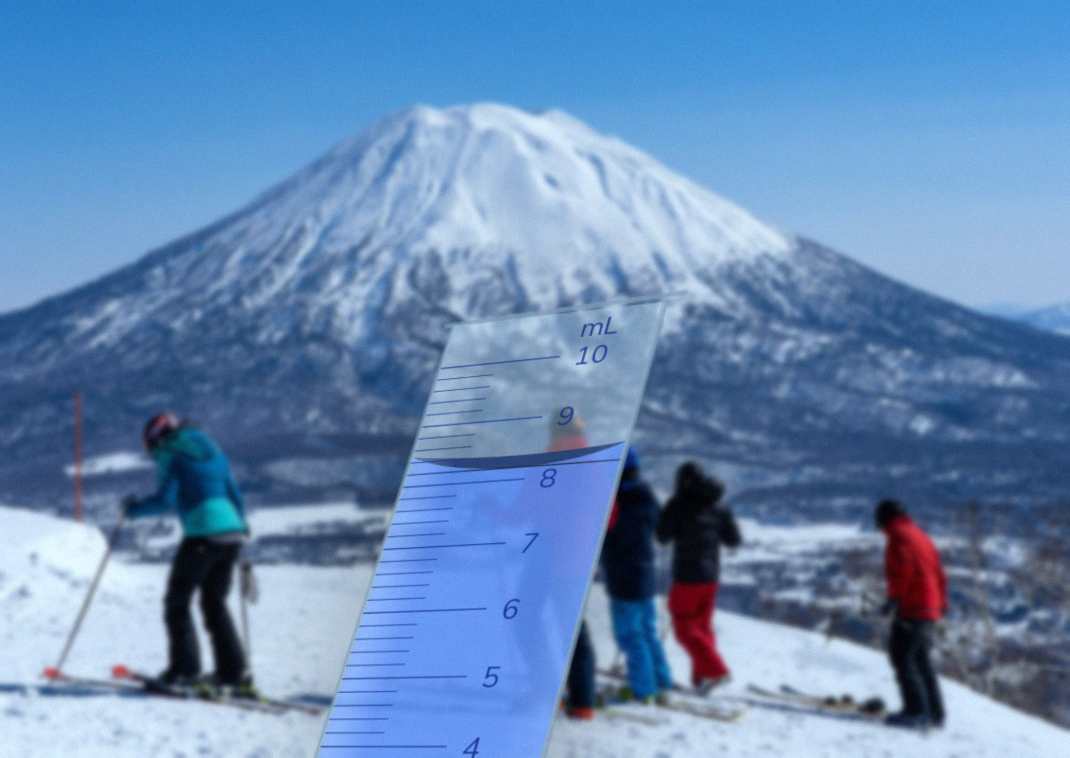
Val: 8.2 mL
